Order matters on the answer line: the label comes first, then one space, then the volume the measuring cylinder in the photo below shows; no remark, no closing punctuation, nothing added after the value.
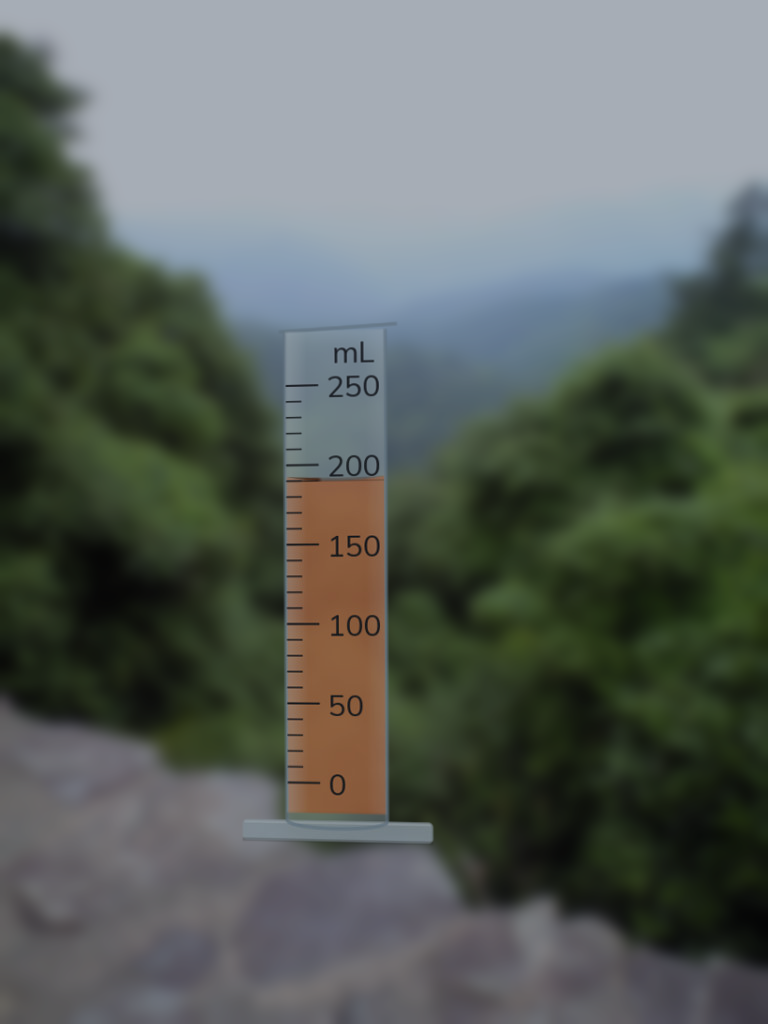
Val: 190 mL
